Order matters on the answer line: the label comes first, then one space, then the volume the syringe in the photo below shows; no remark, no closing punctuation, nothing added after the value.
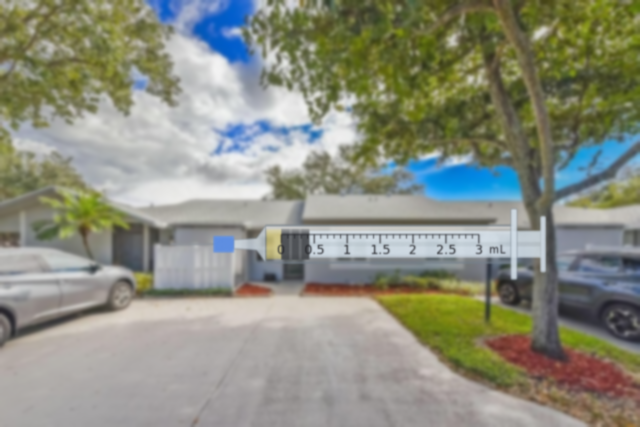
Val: 0 mL
